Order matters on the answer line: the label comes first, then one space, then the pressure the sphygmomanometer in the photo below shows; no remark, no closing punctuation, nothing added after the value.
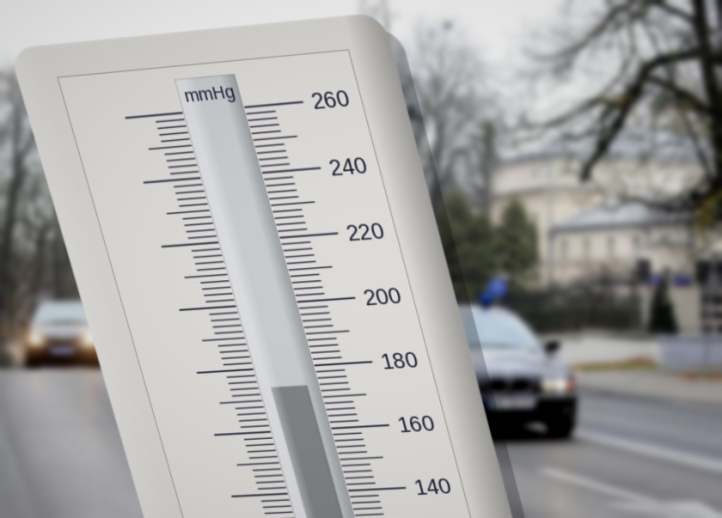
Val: 174 mmHg
